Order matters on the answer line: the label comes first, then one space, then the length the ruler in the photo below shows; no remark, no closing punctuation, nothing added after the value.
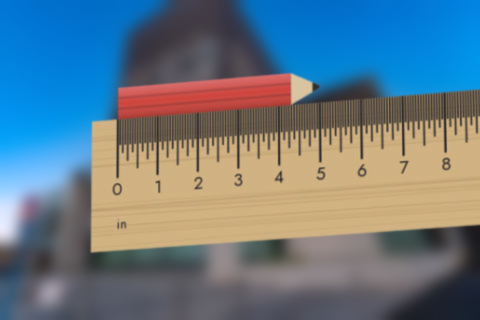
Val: 5 in
